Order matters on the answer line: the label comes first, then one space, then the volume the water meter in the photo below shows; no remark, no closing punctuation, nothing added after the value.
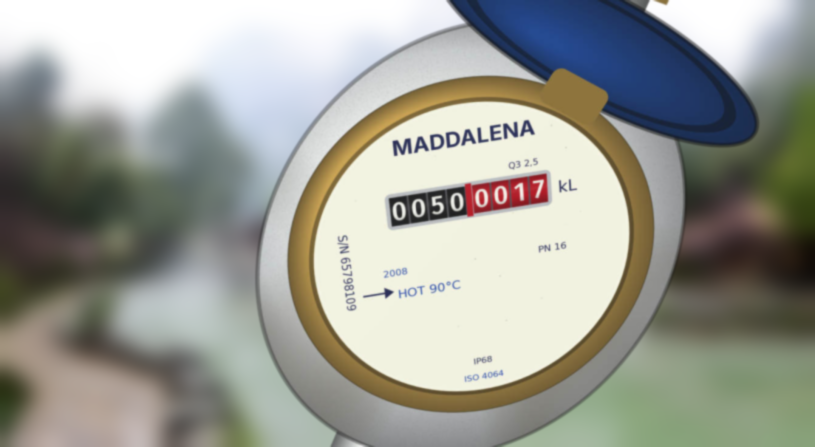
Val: 50.0017 kL
